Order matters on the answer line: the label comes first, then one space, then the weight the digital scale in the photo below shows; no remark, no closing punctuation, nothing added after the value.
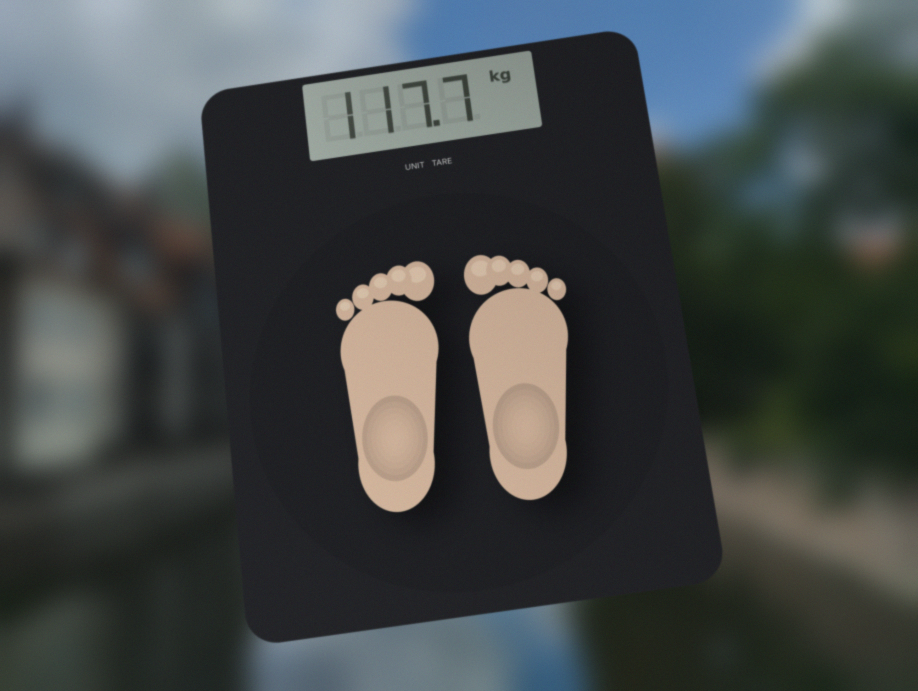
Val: 117.7 kg
